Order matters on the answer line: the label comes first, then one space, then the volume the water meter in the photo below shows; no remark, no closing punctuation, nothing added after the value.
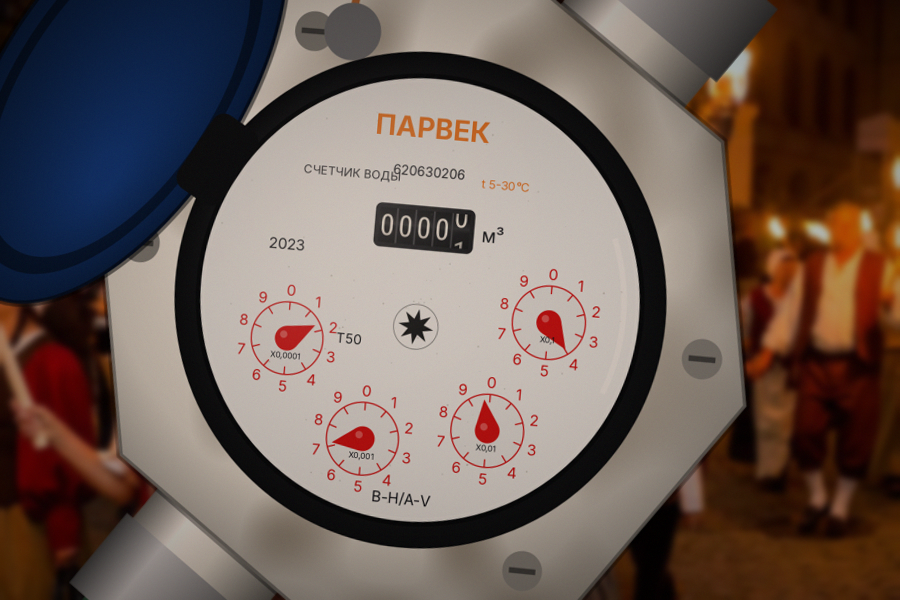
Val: 0.3971 m³
